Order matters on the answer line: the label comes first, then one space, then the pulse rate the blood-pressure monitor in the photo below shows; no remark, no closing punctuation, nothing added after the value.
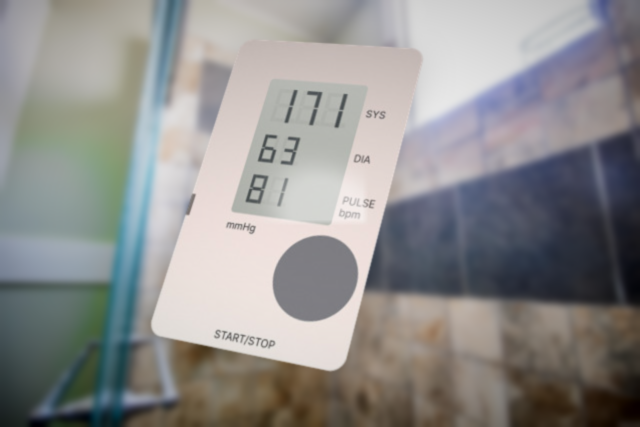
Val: 81 bpm
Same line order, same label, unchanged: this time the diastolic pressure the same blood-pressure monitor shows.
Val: 63 mmHg
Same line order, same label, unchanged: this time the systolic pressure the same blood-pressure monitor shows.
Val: 171 mmHg
